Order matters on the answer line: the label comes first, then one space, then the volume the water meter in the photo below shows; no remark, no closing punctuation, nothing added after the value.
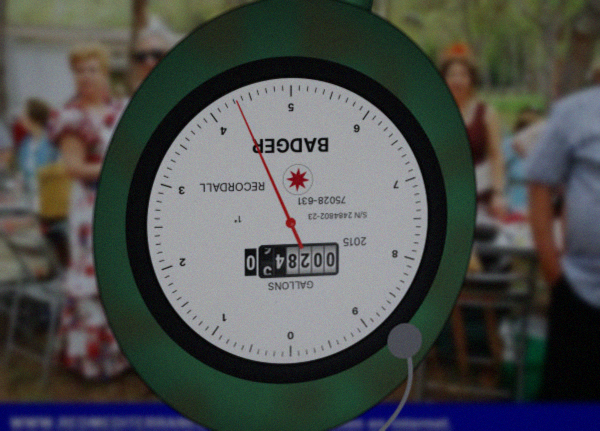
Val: 28454.3 gal
